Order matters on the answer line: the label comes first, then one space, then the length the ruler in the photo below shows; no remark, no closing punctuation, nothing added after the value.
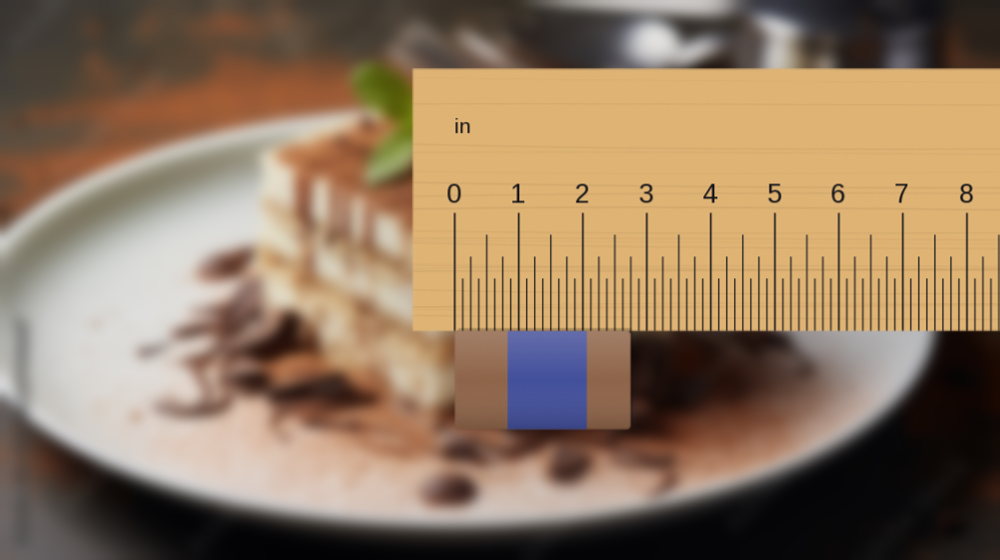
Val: 2.75 in
